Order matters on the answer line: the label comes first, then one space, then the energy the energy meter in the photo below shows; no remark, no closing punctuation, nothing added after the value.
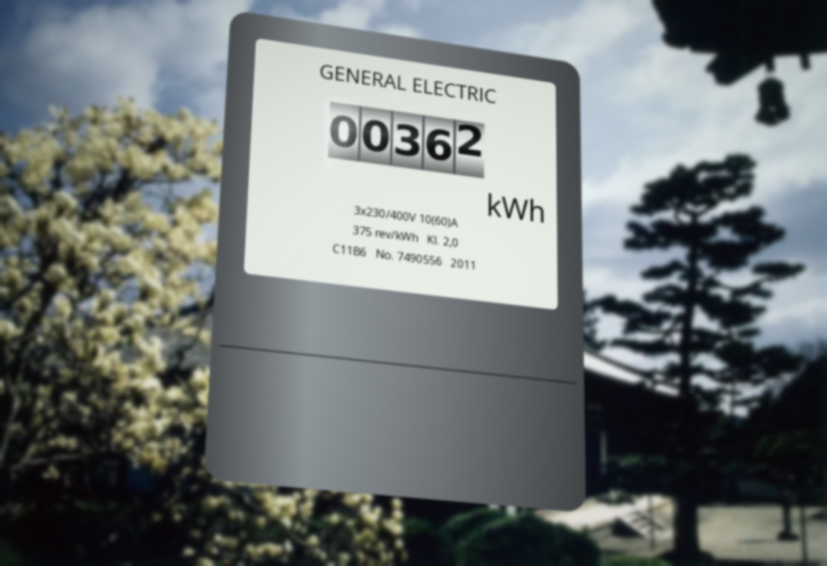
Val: 362 kWh
